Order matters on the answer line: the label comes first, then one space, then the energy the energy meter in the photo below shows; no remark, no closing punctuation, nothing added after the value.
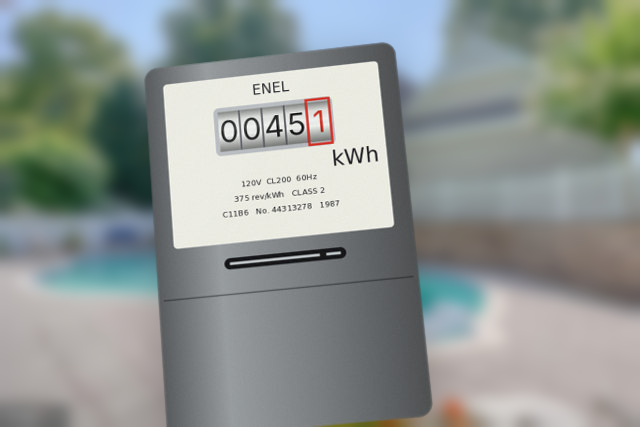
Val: 45.1 kWh
